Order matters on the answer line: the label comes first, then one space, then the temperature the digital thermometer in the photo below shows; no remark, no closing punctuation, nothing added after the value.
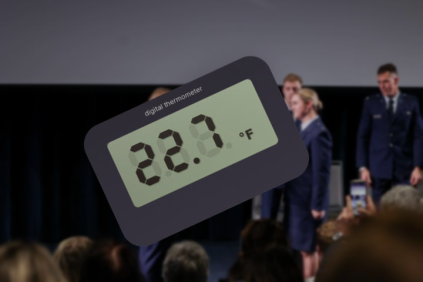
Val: 22.7 °F
